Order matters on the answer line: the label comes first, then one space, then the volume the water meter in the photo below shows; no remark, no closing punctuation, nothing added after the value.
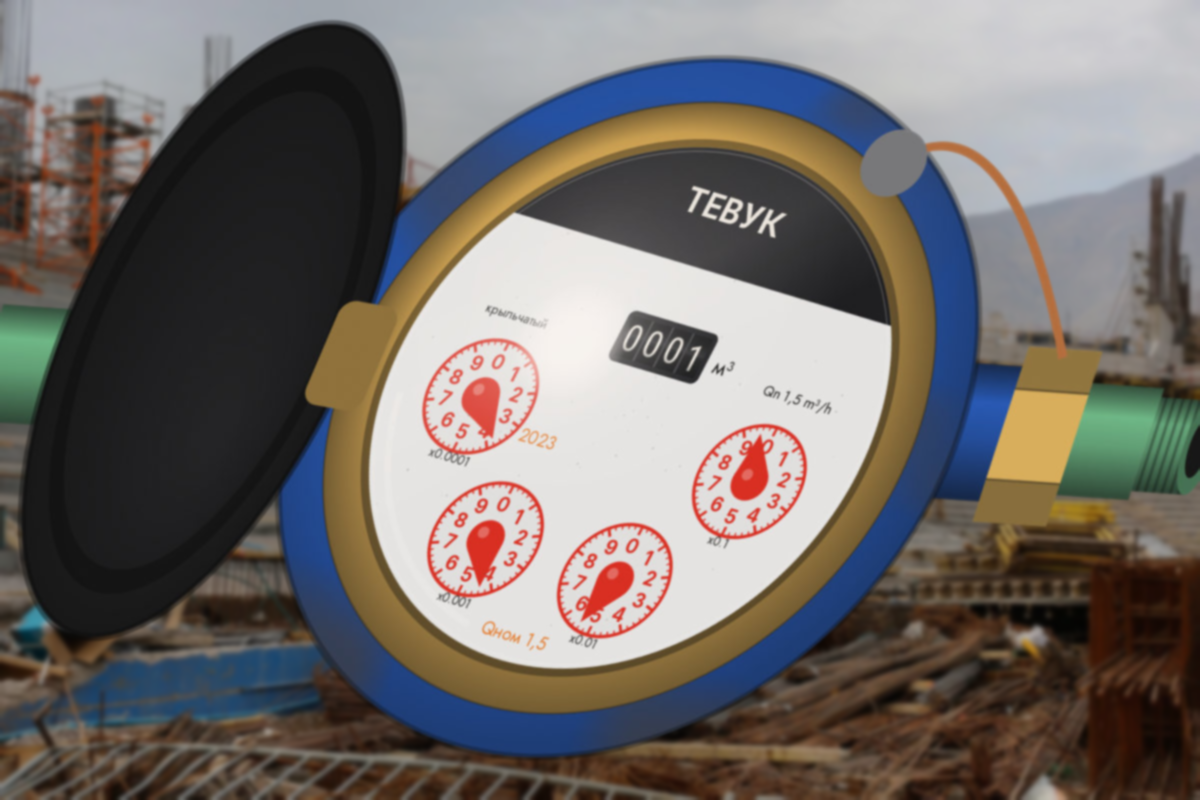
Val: 0.9543 m³
